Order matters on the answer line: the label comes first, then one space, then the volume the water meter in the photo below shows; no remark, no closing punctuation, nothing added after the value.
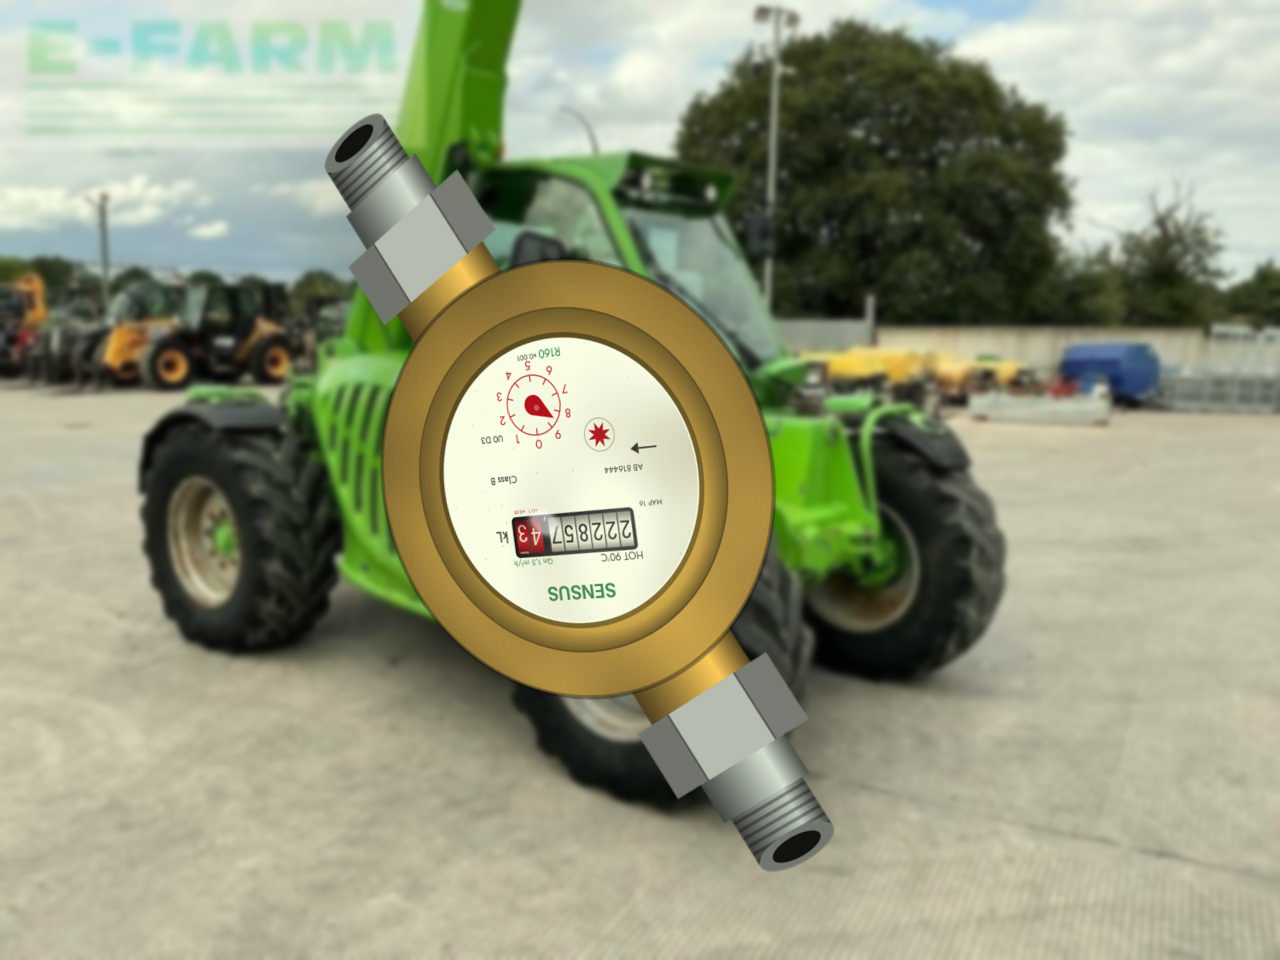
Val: 222857.428 kL
